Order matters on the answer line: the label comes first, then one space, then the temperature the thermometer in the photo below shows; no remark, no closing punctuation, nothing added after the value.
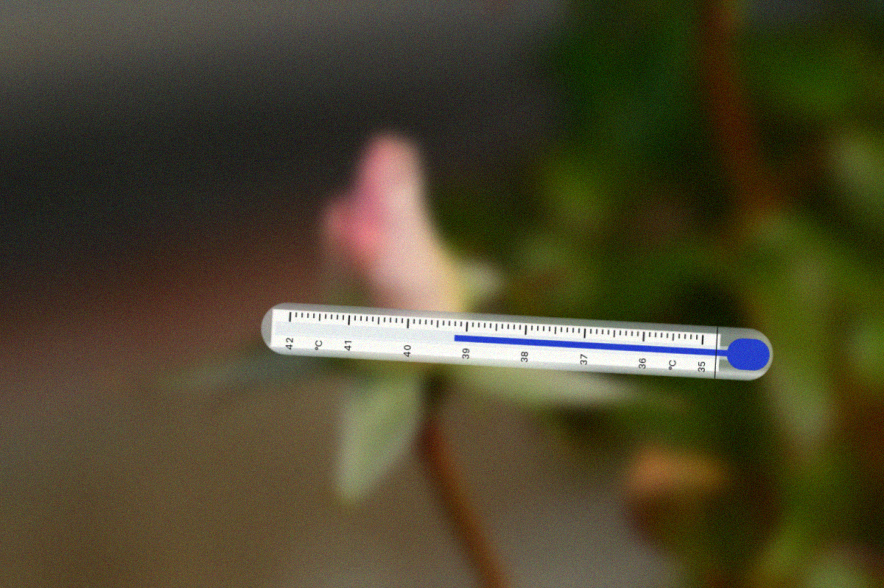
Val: 39.2 °C
